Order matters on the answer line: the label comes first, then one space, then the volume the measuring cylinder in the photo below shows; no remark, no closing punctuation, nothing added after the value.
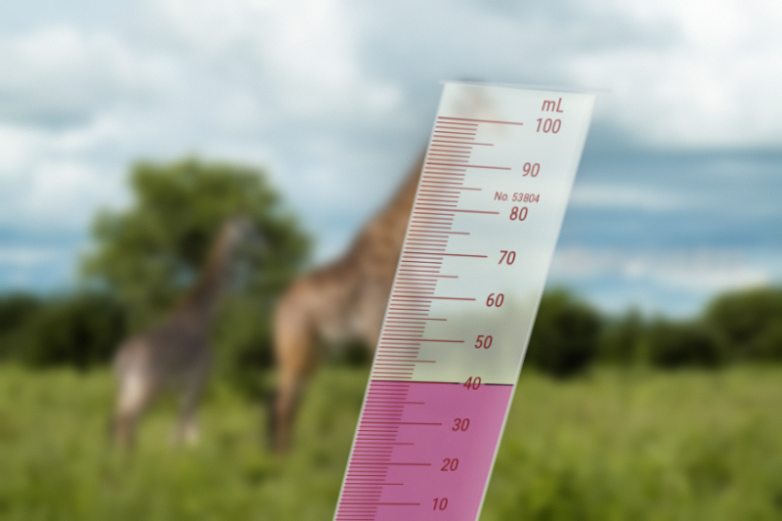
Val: 40 mL
